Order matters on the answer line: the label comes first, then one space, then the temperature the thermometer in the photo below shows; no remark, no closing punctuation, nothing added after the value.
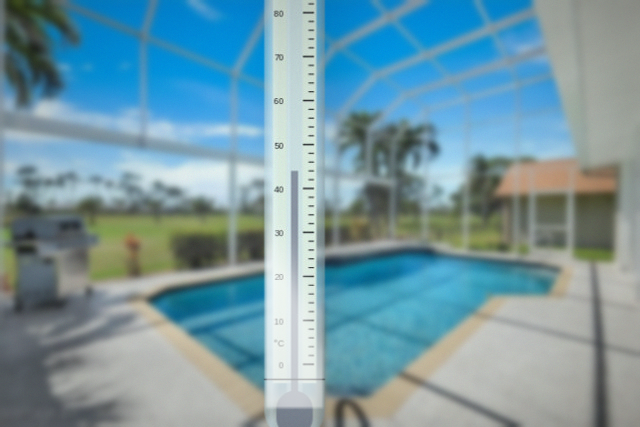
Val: 44 °C
